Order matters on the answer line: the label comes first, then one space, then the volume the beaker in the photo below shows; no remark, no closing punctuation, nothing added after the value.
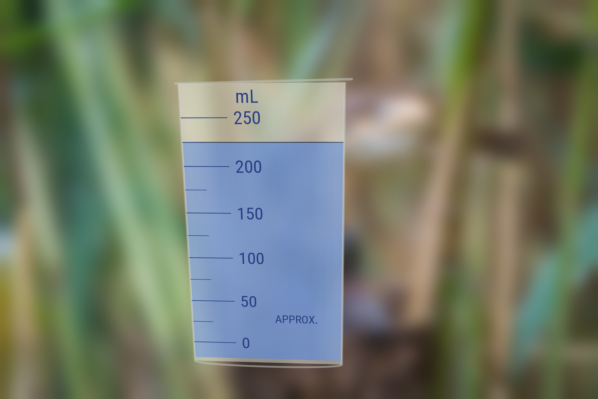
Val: 225 mL
